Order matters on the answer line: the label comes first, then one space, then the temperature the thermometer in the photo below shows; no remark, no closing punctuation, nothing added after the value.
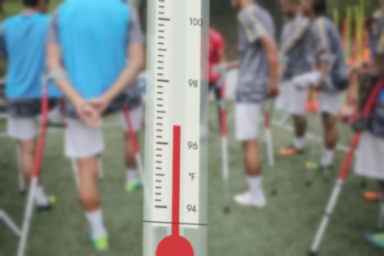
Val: 96.6 °F
